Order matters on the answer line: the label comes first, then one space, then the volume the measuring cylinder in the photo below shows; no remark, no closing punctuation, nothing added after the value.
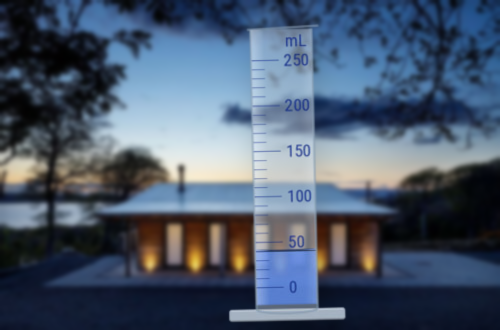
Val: 40 mL
